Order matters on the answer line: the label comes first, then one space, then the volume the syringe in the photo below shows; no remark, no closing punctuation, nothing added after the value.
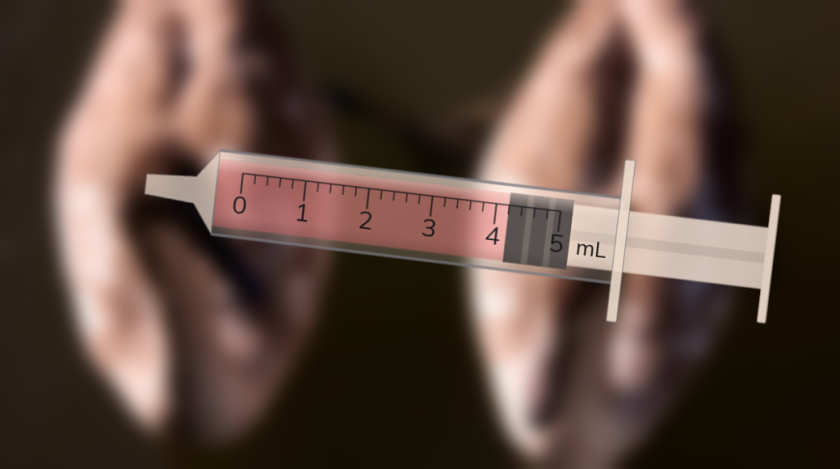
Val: 4.2 mL
